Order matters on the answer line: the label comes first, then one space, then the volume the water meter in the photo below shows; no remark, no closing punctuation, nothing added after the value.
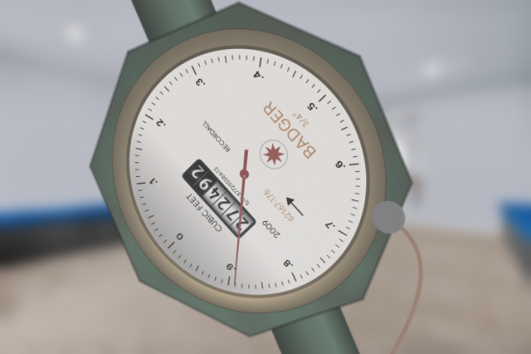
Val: 272491.89 ft³
